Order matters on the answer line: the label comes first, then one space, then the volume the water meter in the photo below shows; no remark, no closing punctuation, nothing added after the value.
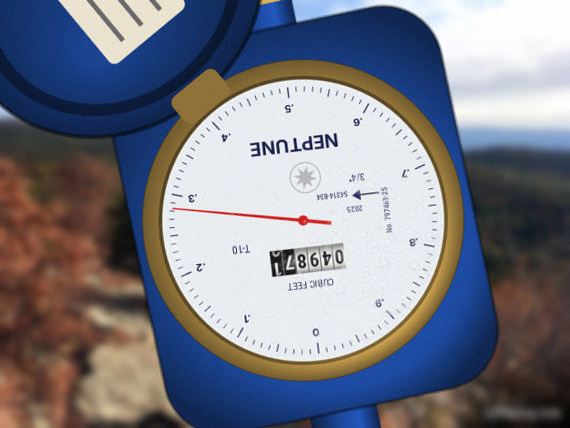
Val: 49871.28 ft³
